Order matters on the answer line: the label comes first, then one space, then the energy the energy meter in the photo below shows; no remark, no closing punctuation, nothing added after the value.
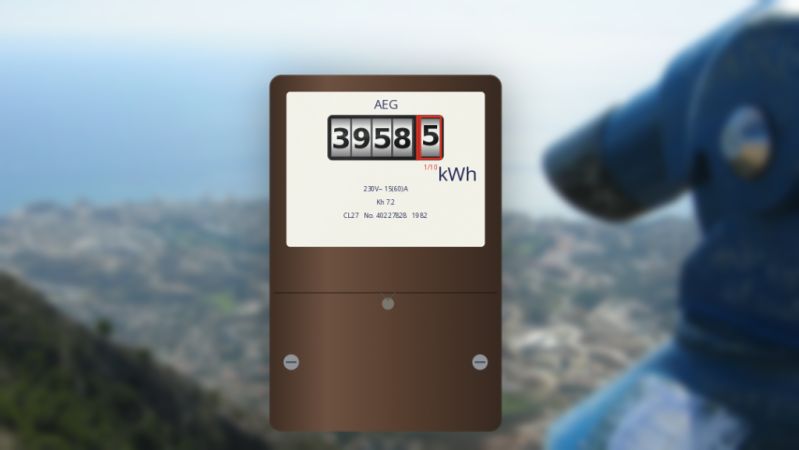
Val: 3958.5 kWh
